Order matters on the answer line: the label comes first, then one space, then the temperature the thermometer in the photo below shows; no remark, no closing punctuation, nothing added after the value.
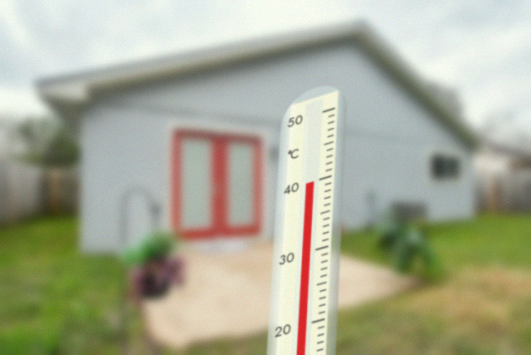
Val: 40 °C
